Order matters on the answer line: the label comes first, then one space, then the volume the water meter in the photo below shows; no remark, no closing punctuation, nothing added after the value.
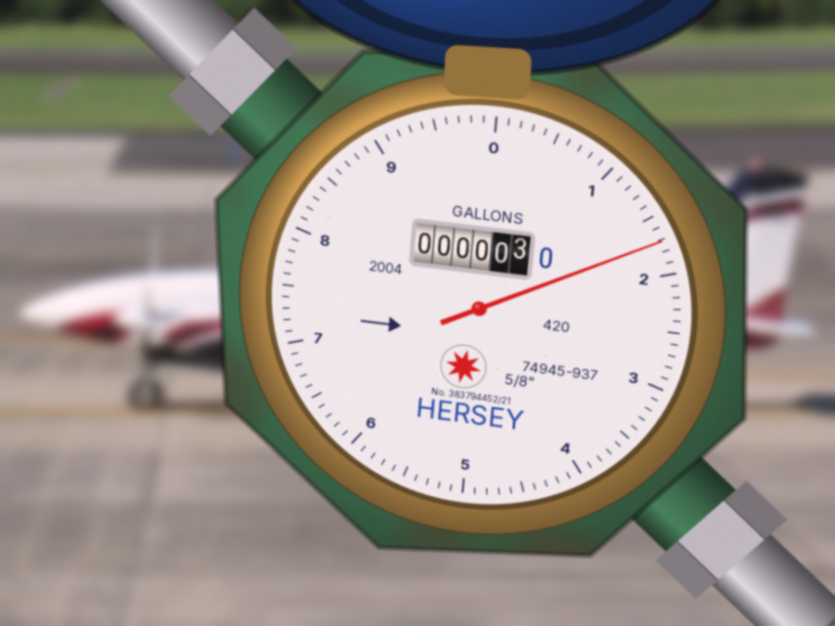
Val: 31.7 gal
